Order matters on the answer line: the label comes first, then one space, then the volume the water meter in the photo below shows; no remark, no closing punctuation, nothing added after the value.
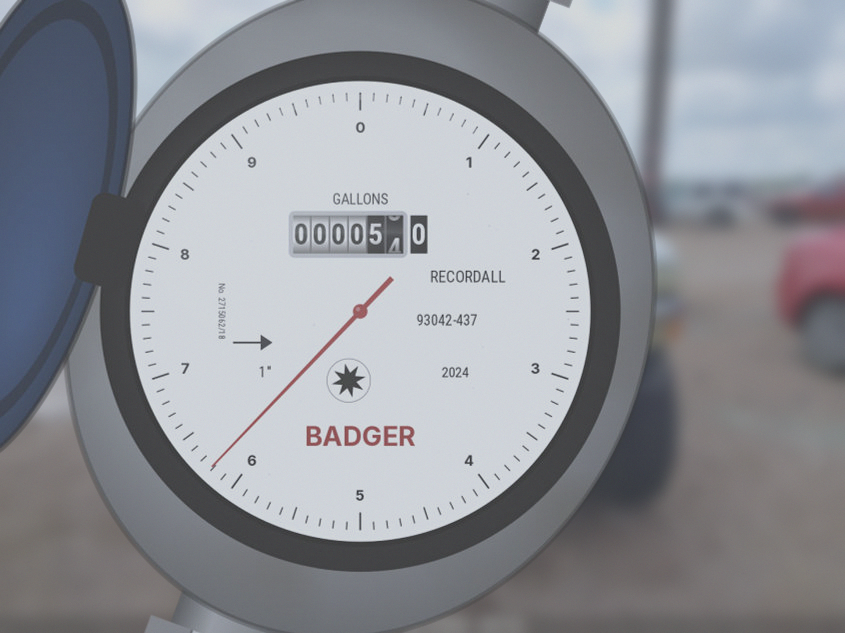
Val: 536.2 gal
